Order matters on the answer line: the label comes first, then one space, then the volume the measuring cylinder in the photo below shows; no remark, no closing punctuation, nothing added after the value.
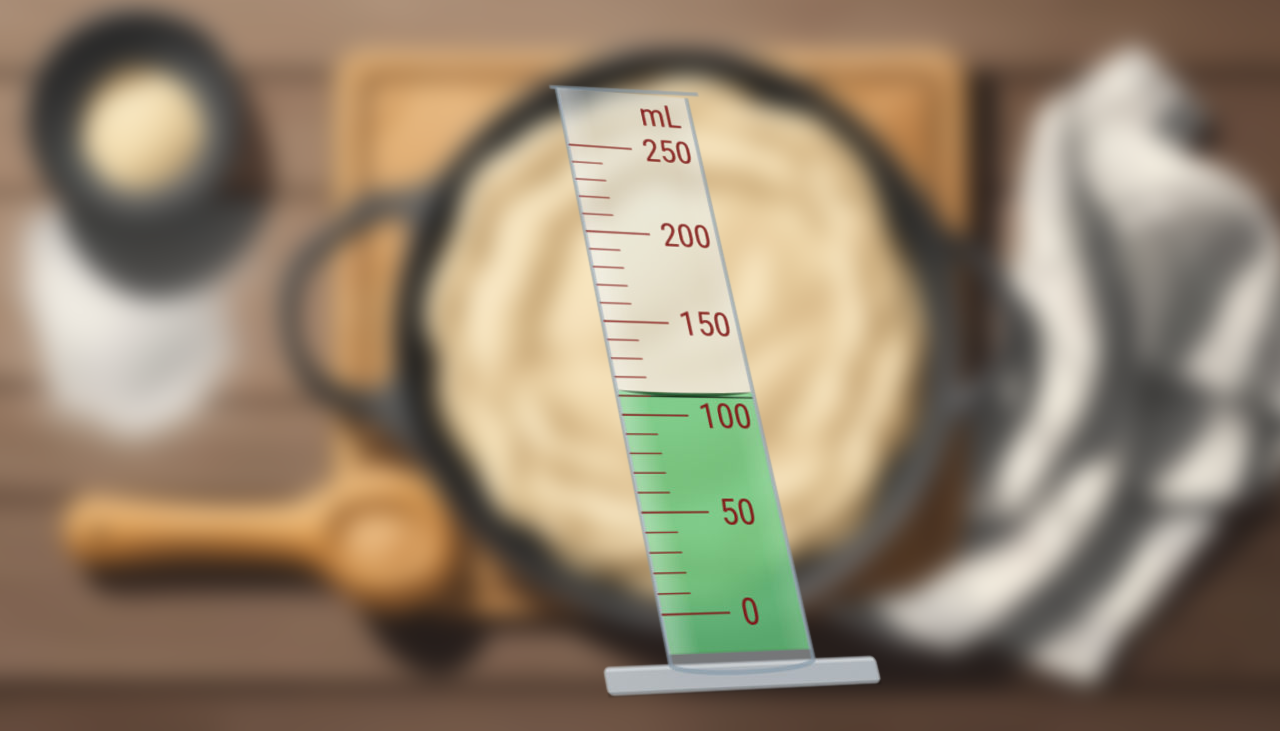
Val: 110 mL
